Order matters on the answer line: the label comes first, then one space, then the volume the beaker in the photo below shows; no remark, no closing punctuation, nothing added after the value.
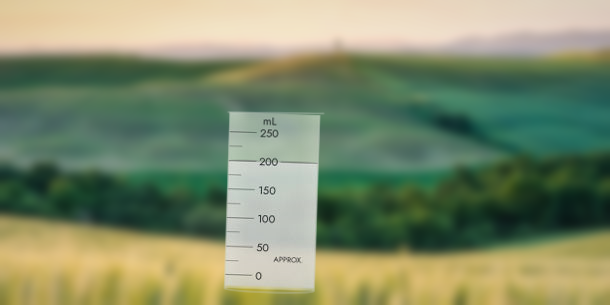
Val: 200 mL
